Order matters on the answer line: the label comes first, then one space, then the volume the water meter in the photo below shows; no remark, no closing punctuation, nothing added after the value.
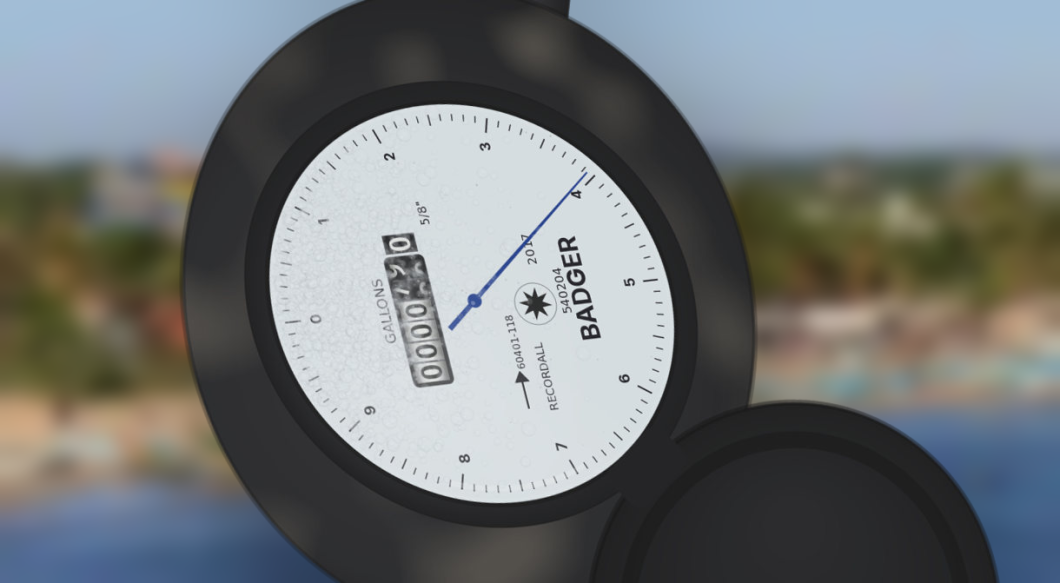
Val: 793.9 gal
